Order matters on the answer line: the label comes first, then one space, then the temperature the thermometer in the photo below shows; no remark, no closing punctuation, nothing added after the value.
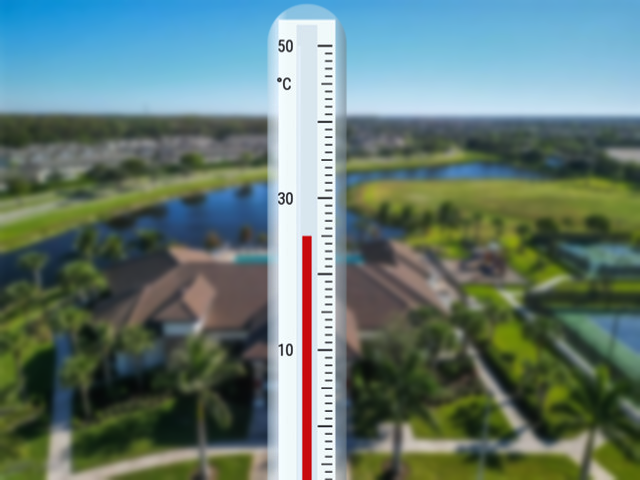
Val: 25 °C
